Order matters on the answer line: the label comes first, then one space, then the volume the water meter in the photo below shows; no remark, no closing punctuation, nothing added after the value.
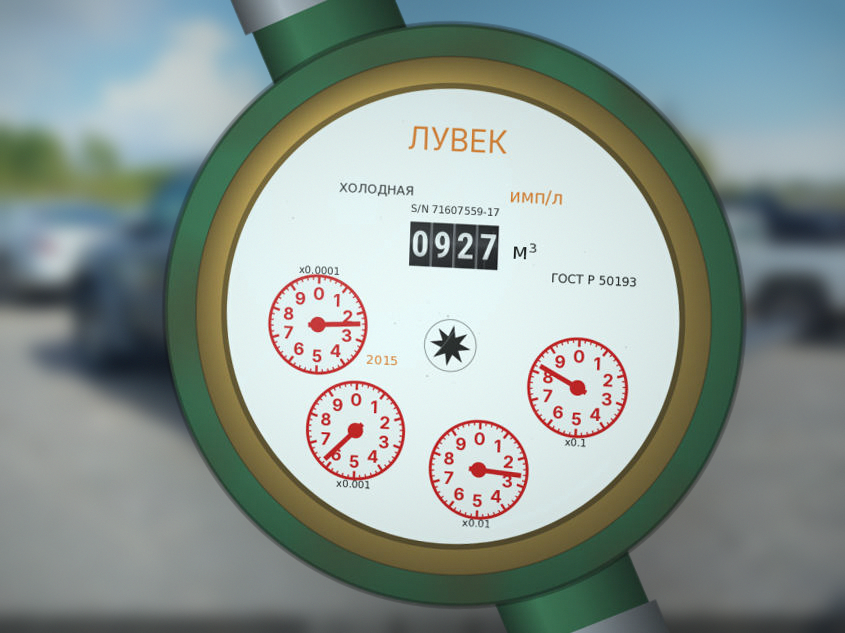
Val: 927.8262 m³
